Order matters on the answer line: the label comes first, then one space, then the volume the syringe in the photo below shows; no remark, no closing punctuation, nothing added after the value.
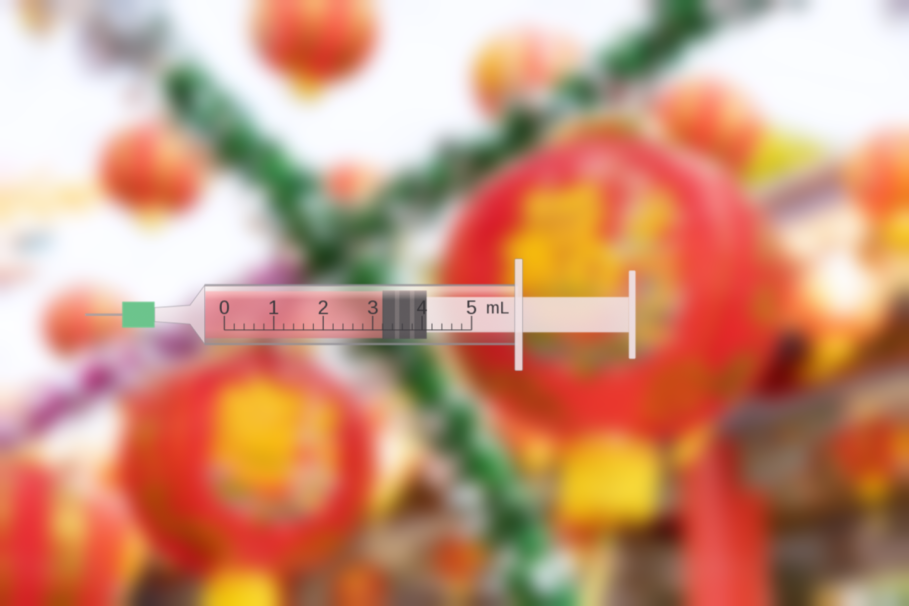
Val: 3.2 mL
